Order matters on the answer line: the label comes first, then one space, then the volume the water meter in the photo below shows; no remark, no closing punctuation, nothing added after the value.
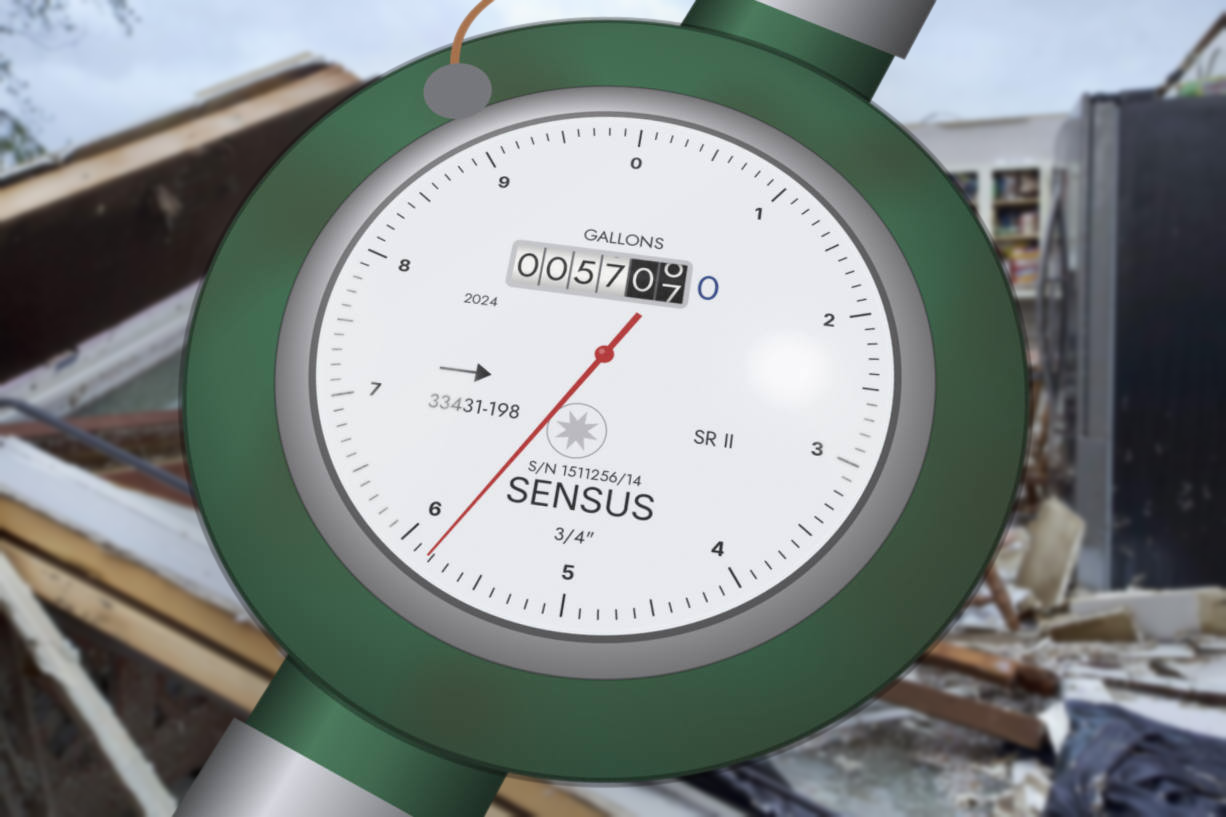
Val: 57065.8 gal
